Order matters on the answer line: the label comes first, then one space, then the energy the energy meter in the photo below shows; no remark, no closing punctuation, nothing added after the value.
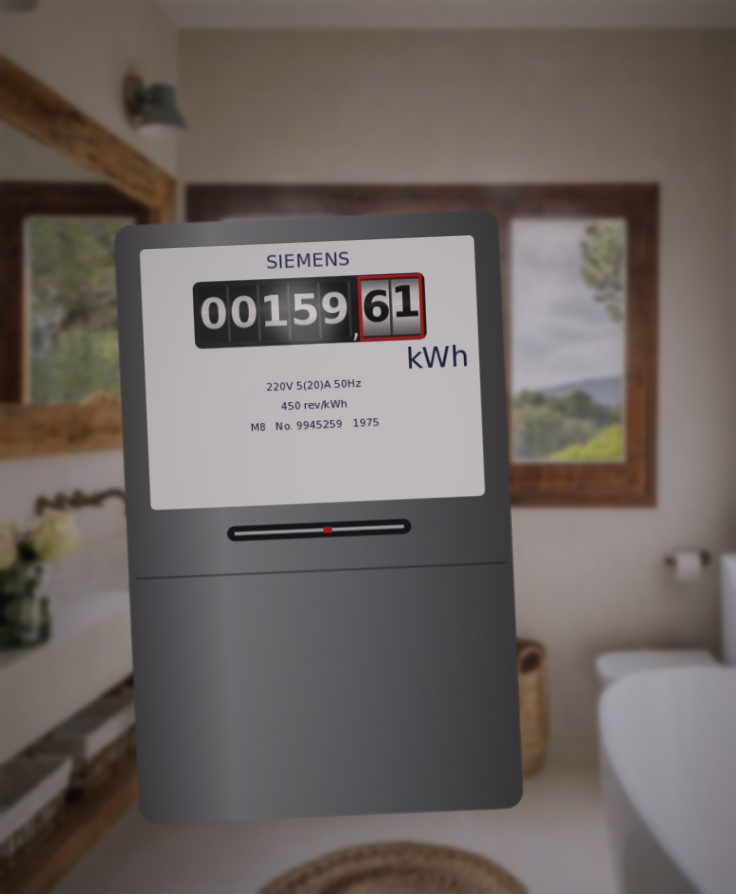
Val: 159.61 kWh
